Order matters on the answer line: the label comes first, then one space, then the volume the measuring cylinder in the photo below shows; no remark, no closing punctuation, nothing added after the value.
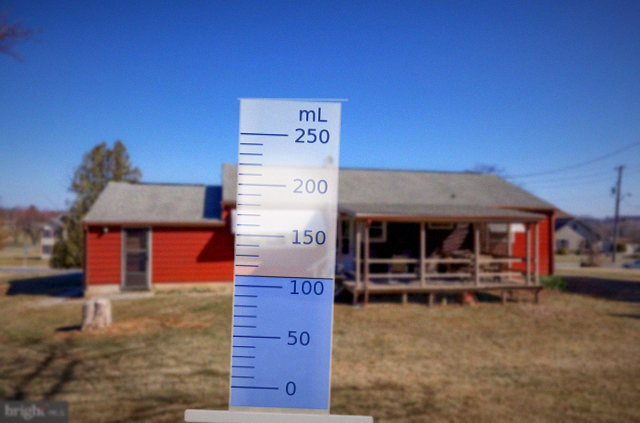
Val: 110 mL
